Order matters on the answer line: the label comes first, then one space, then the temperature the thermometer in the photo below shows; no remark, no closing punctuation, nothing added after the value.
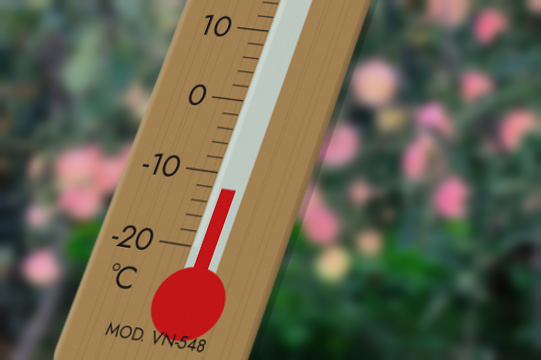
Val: -12 °C
